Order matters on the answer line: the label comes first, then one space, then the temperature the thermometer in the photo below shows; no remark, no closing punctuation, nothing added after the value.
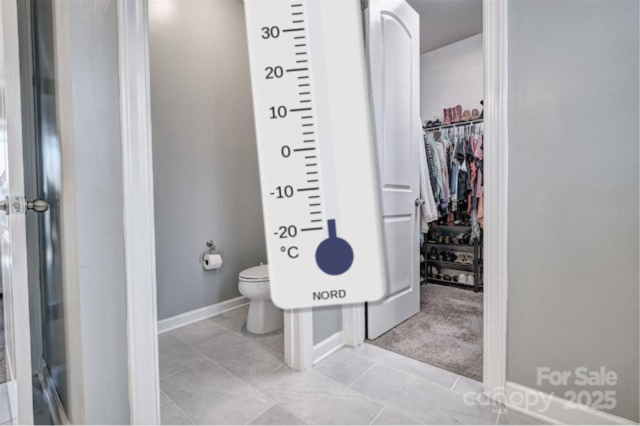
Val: -18 °C
